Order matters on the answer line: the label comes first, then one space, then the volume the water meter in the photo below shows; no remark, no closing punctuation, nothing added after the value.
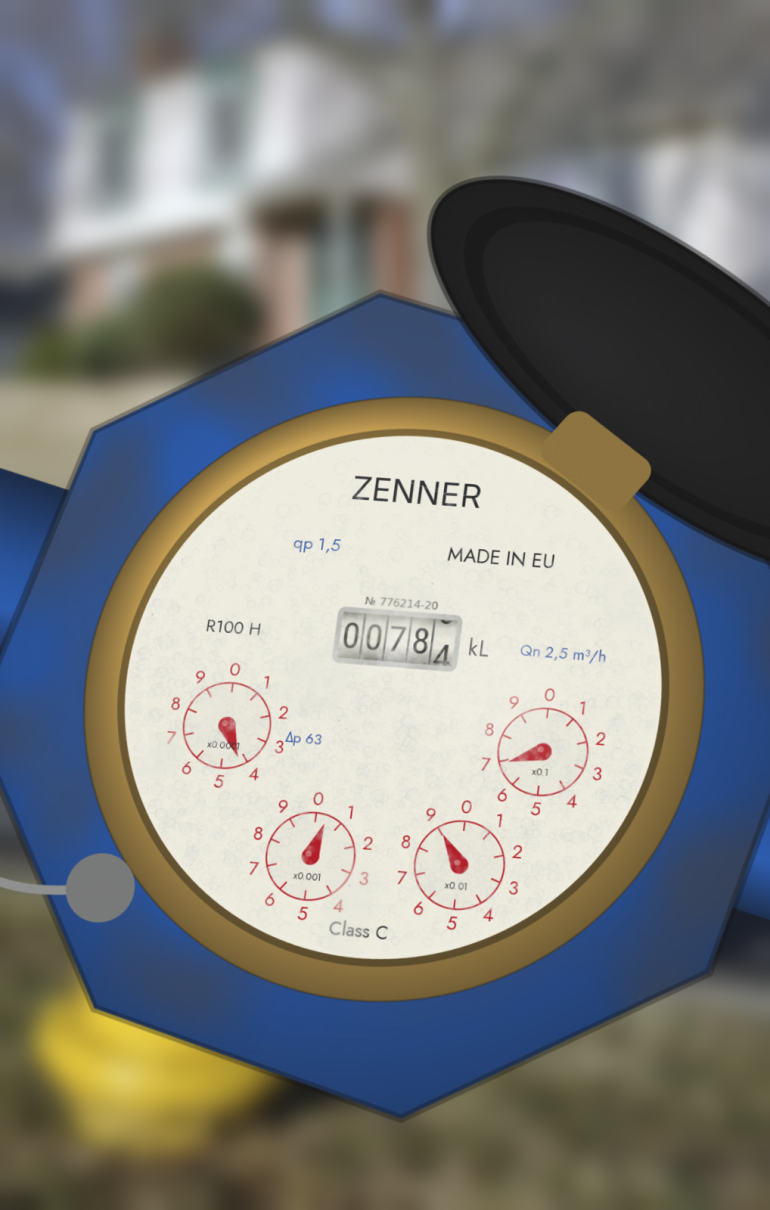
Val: 783.6904 kL
